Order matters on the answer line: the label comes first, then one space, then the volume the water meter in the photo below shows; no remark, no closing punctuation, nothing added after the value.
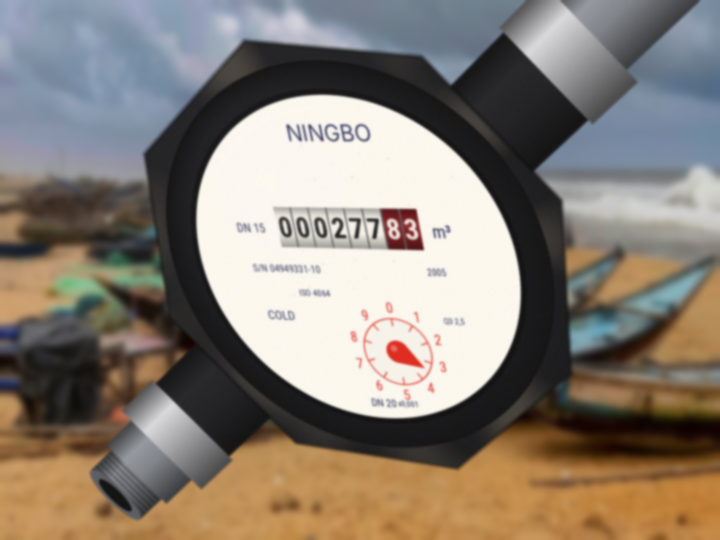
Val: 277.833 m³
